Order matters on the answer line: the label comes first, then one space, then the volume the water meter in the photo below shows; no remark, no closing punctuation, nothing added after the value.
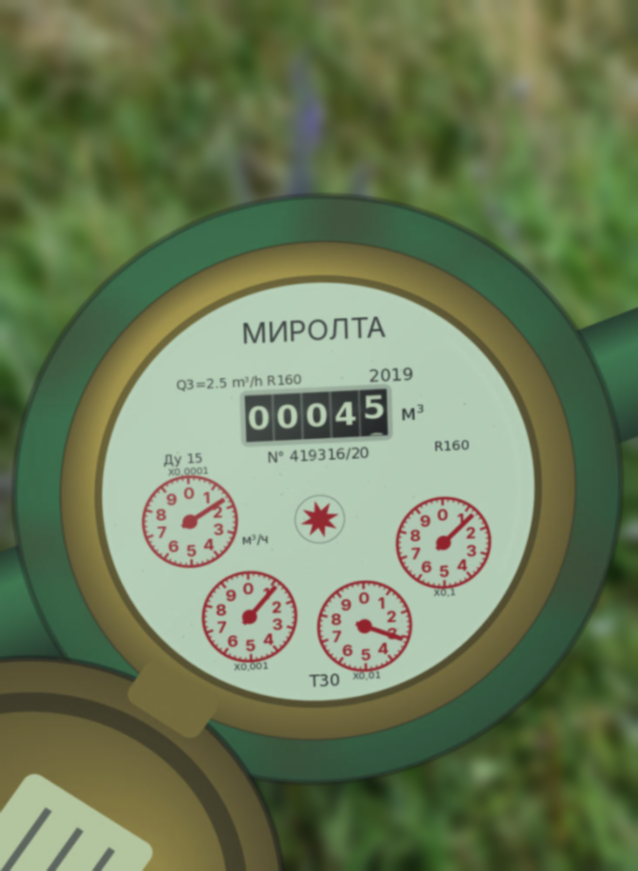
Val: 45.1311 m³
